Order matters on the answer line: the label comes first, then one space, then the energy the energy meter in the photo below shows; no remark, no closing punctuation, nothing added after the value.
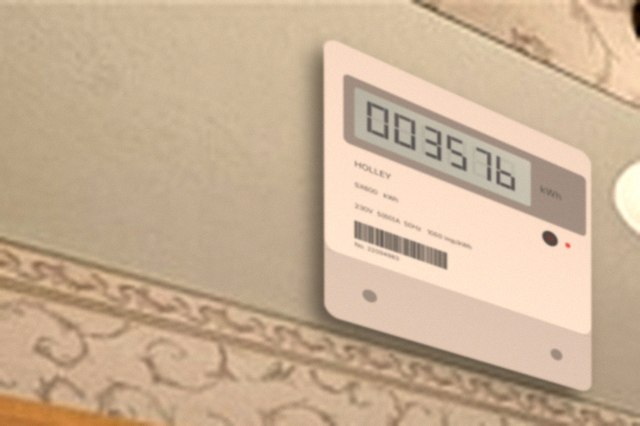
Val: 3576 kWh
